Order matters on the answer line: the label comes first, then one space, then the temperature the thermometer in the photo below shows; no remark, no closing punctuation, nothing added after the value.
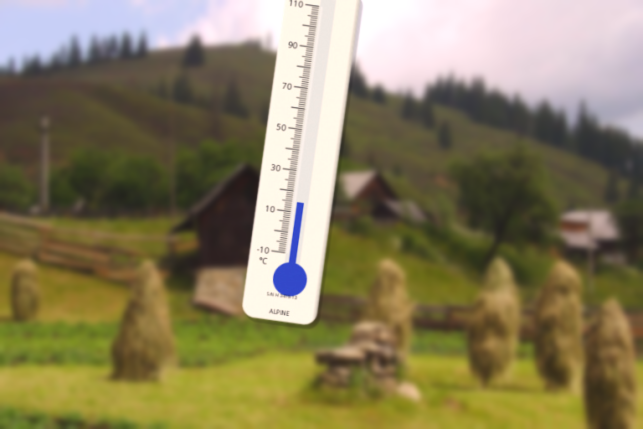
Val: 15 °C
